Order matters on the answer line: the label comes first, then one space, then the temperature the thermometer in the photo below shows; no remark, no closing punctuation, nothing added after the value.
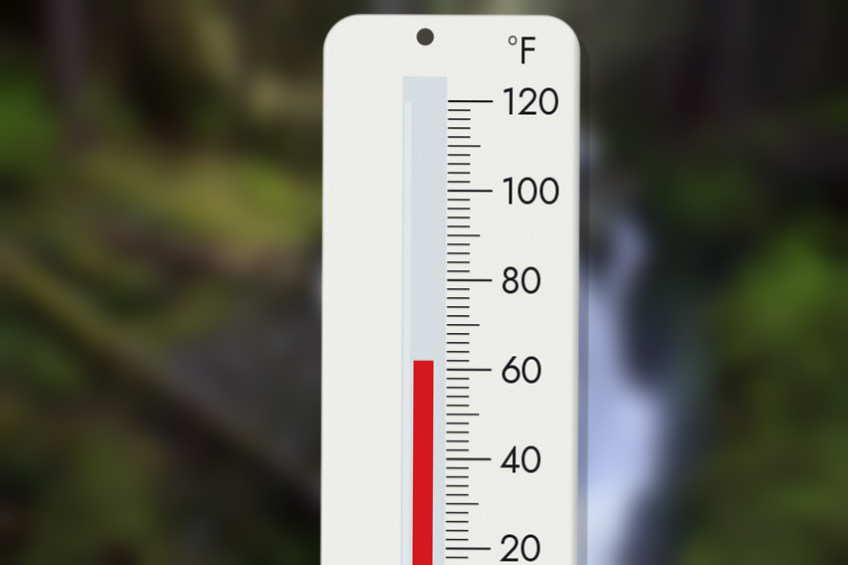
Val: 62 °F
